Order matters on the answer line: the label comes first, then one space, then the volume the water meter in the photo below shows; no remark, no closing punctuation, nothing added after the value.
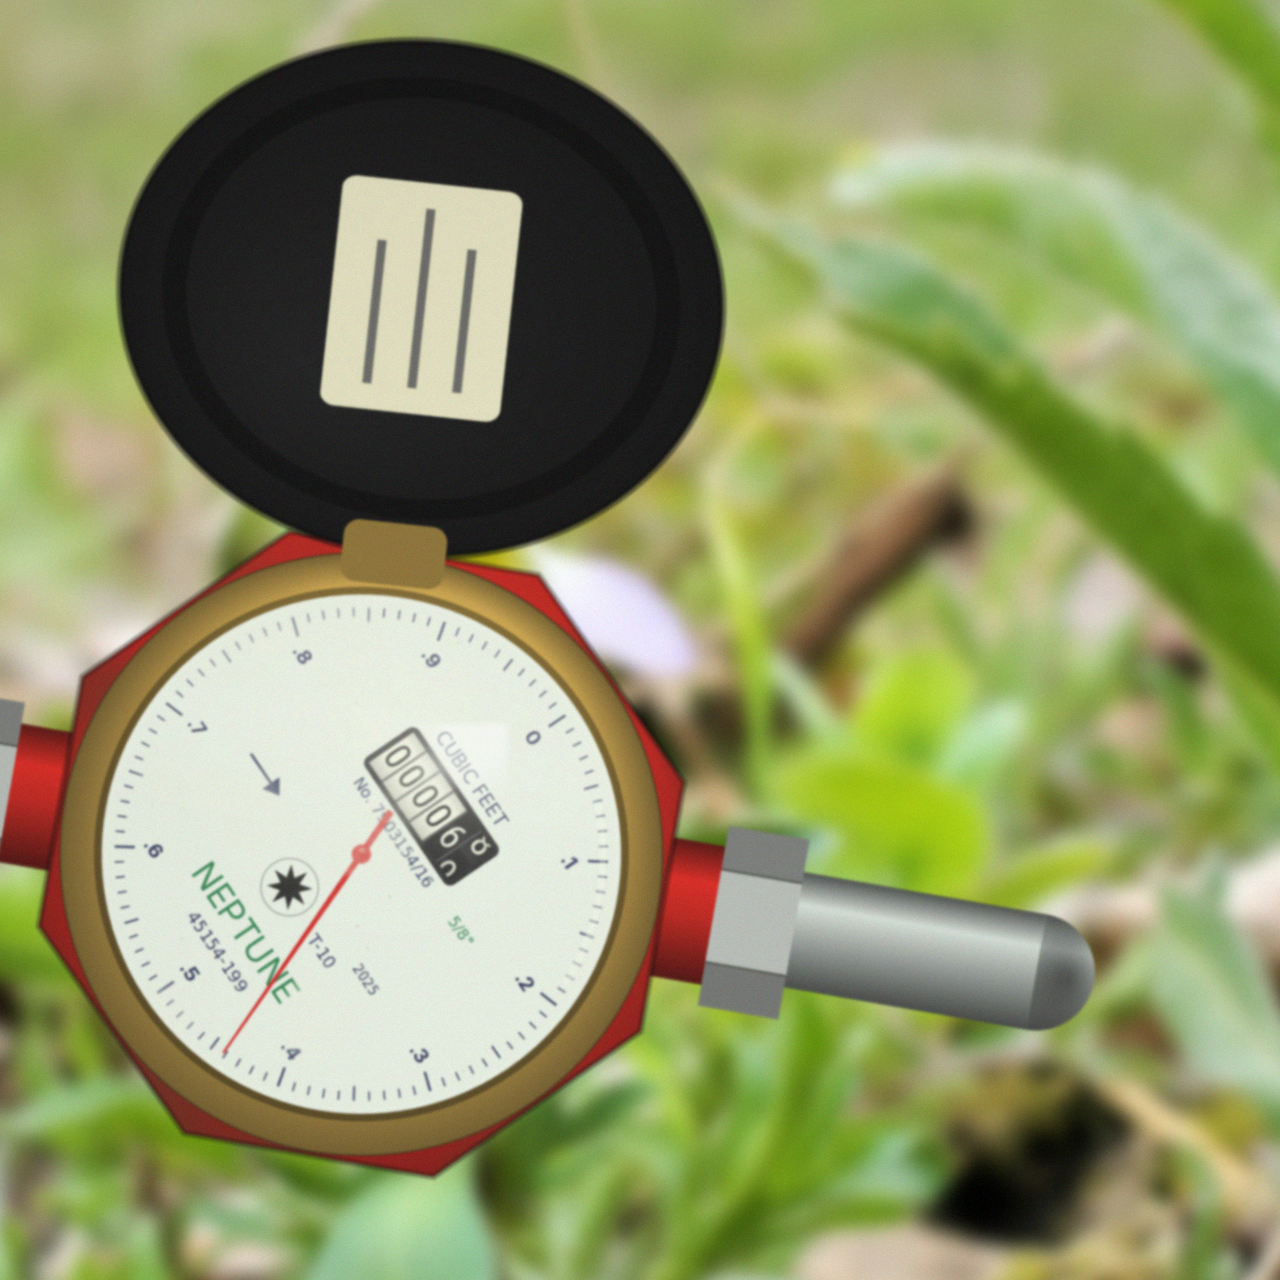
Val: 68.44 ft³
